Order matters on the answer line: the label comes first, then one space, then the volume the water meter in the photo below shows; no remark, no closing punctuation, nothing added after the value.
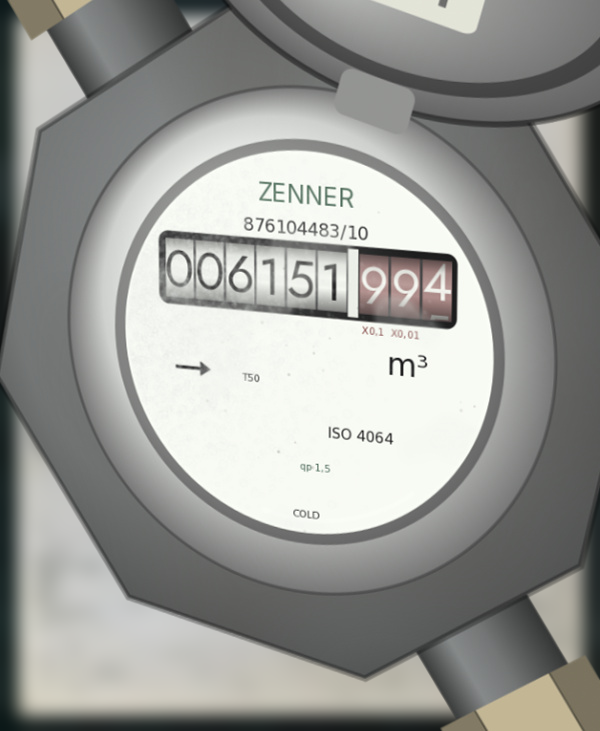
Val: 6151.994 m³
